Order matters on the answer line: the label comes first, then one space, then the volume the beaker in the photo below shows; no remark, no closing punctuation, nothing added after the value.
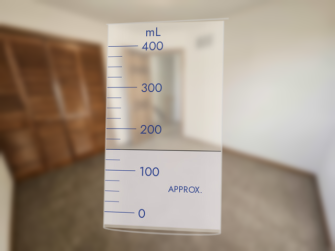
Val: 150 mL
